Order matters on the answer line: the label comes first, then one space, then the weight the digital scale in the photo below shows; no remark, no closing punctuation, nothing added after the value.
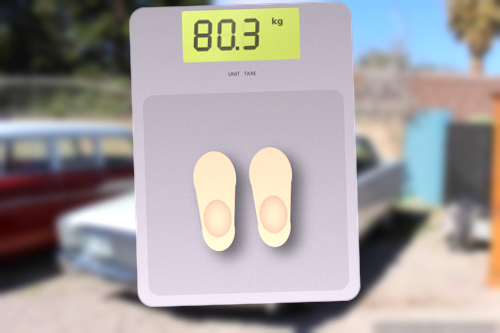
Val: 80.3 kg
